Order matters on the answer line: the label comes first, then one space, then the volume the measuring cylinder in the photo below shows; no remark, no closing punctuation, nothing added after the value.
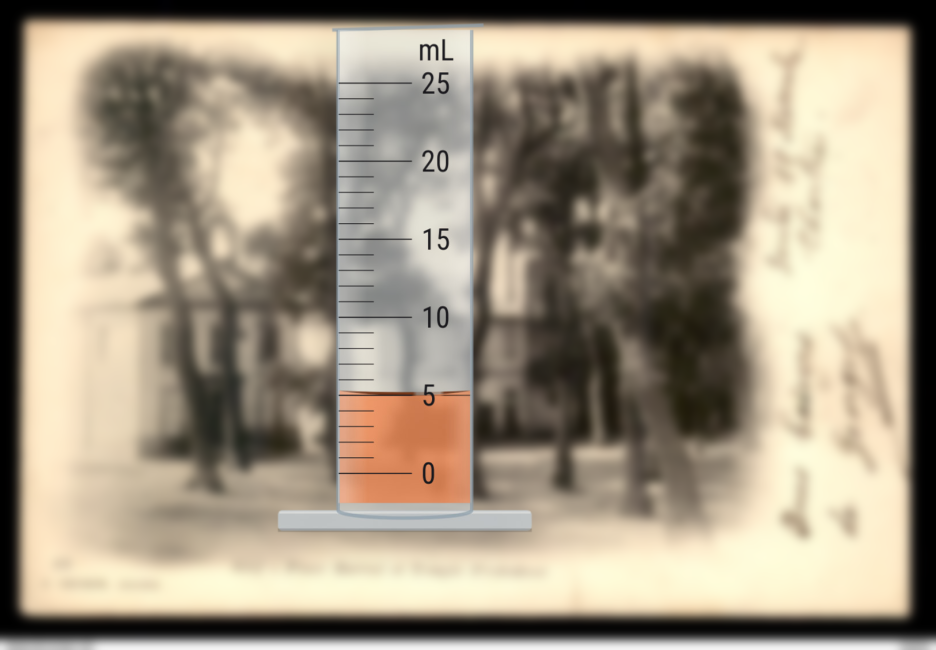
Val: 5 mL
